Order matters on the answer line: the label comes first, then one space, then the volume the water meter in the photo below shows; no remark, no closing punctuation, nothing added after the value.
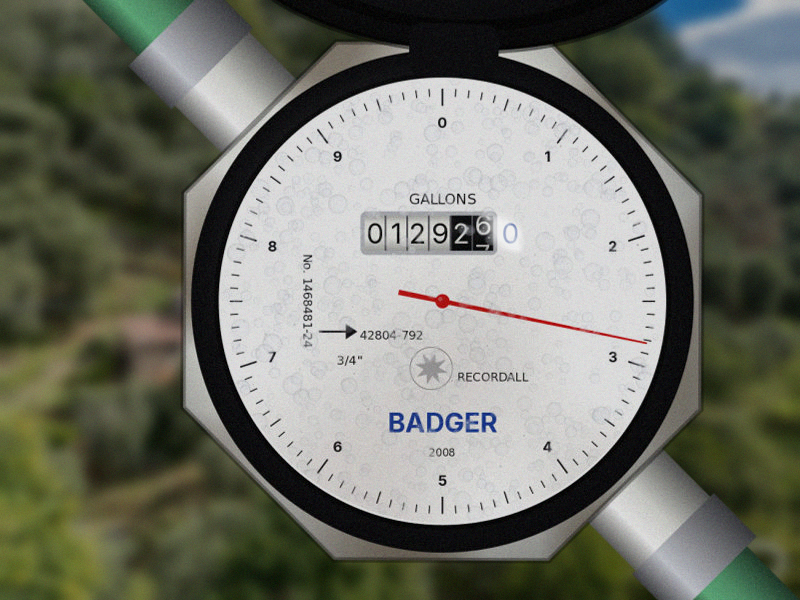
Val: 129262.8 gal
